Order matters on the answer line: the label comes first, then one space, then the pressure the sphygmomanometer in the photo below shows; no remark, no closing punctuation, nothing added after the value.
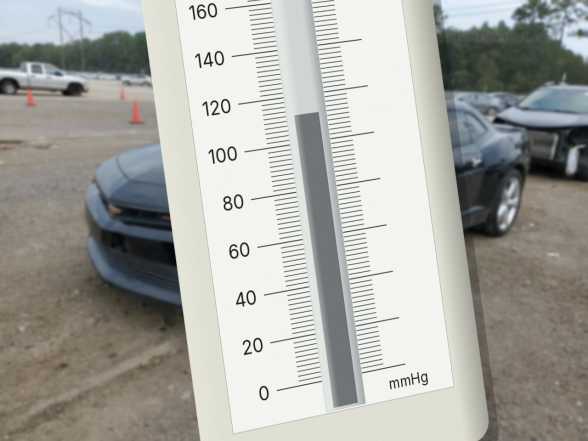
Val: 112 mmHg
